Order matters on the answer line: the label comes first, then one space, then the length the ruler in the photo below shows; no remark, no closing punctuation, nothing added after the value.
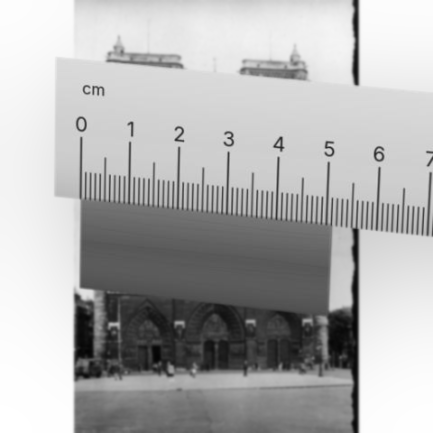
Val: 5.1 cm
